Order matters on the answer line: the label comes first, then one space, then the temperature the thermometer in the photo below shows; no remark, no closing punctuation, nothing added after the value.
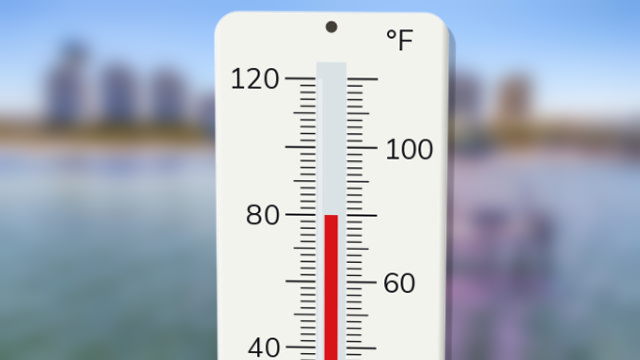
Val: 80 °F
